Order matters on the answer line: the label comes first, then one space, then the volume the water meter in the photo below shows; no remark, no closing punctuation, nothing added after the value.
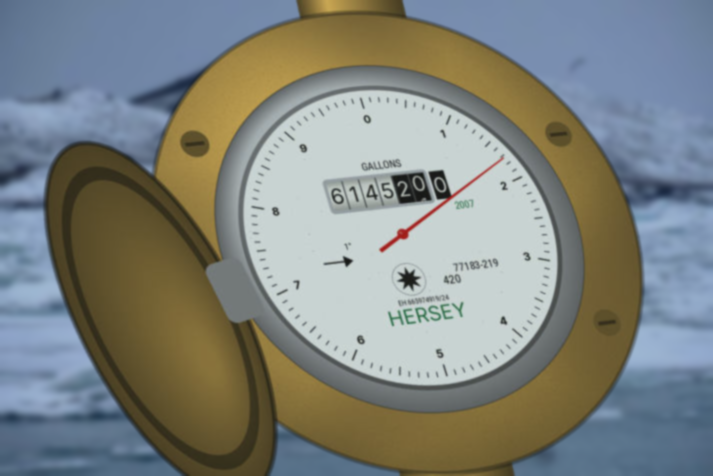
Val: 6145201.7 gal
